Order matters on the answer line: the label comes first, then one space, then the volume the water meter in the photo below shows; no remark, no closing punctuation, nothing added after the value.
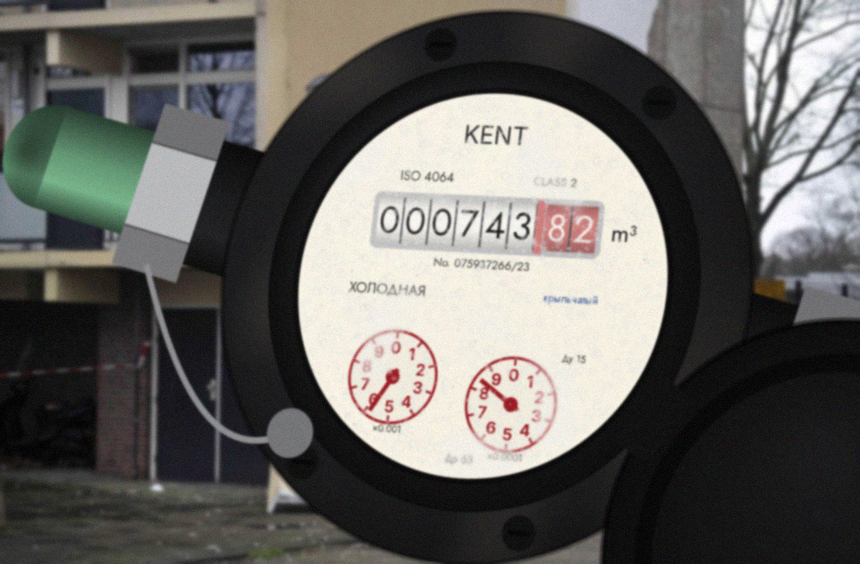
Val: 743.8258 m³
